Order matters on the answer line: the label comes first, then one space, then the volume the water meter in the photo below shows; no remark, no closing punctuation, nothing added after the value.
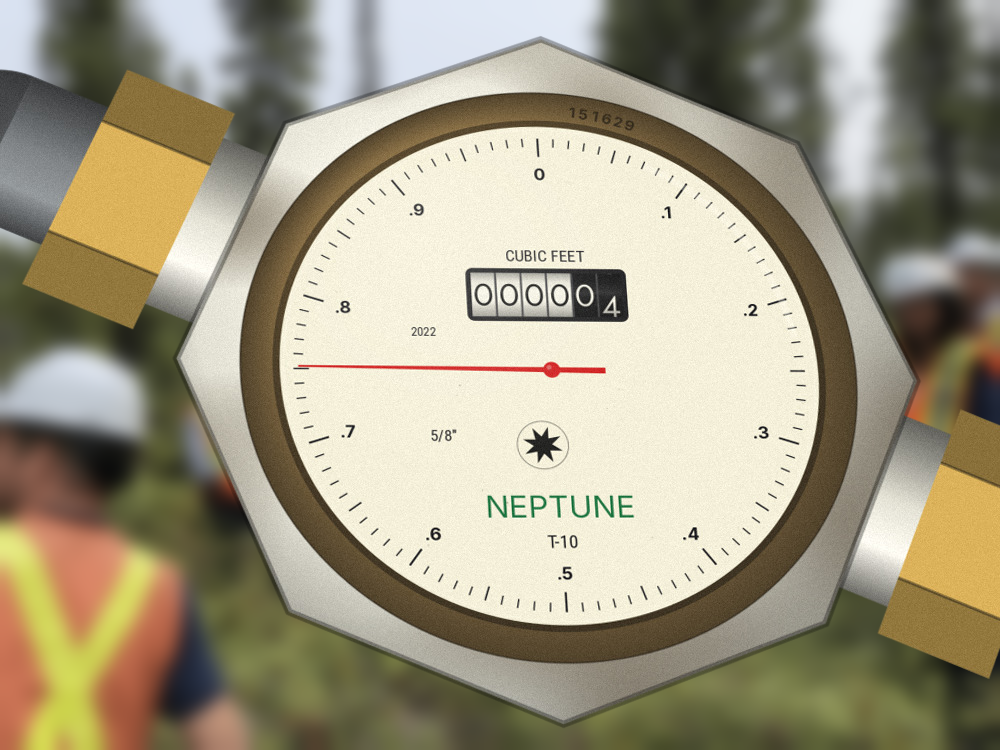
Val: 3.75 ft³
